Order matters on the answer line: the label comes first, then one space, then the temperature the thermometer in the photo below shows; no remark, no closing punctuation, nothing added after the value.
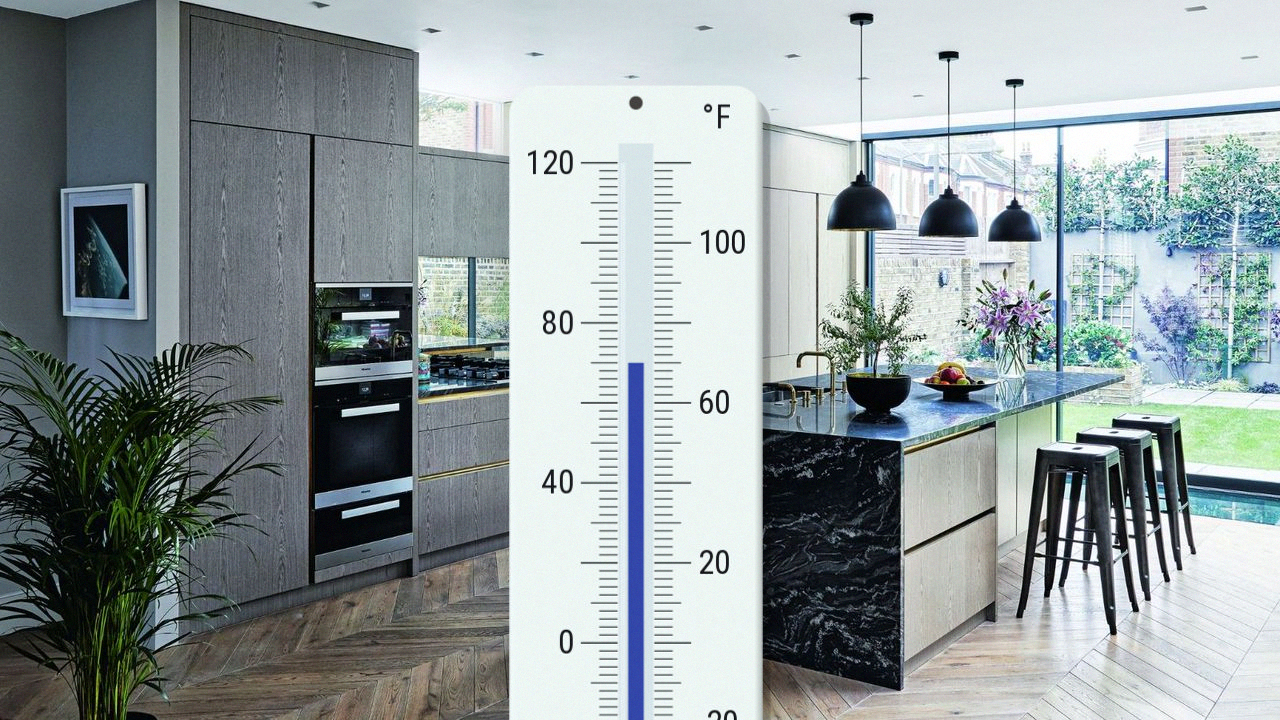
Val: 70 °F
